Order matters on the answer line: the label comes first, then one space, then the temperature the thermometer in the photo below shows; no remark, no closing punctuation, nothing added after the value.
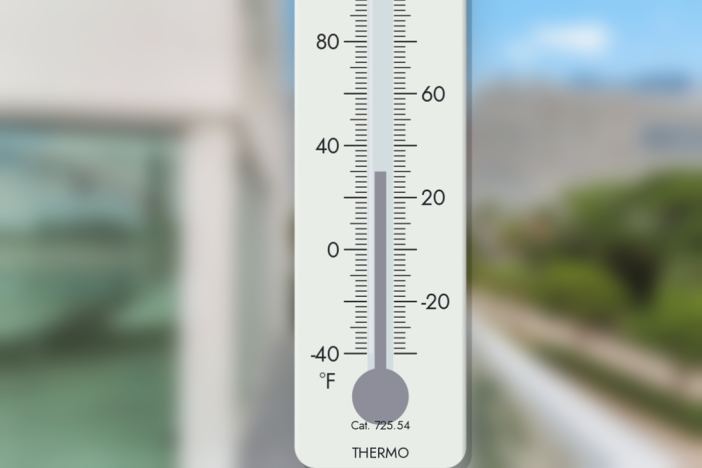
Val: 30 °F
